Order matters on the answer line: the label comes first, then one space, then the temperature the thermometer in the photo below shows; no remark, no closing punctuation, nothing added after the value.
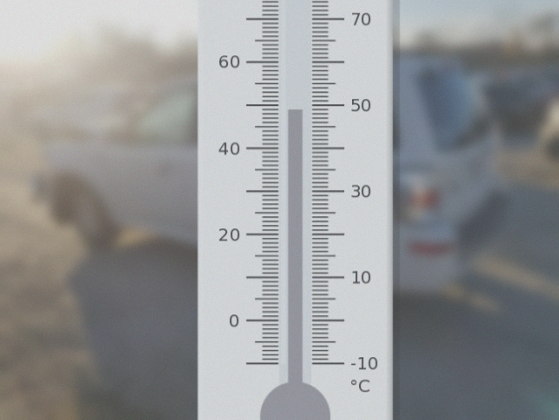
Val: 49 °C
